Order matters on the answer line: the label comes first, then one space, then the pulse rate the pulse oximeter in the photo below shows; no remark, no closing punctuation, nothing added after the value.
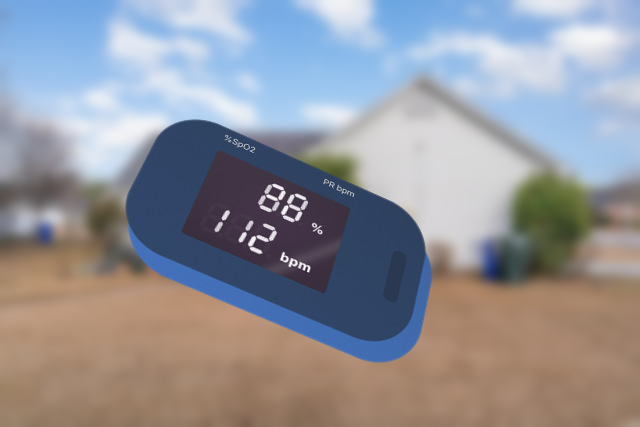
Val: 112 bpm
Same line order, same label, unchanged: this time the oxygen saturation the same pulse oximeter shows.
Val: 88 %
